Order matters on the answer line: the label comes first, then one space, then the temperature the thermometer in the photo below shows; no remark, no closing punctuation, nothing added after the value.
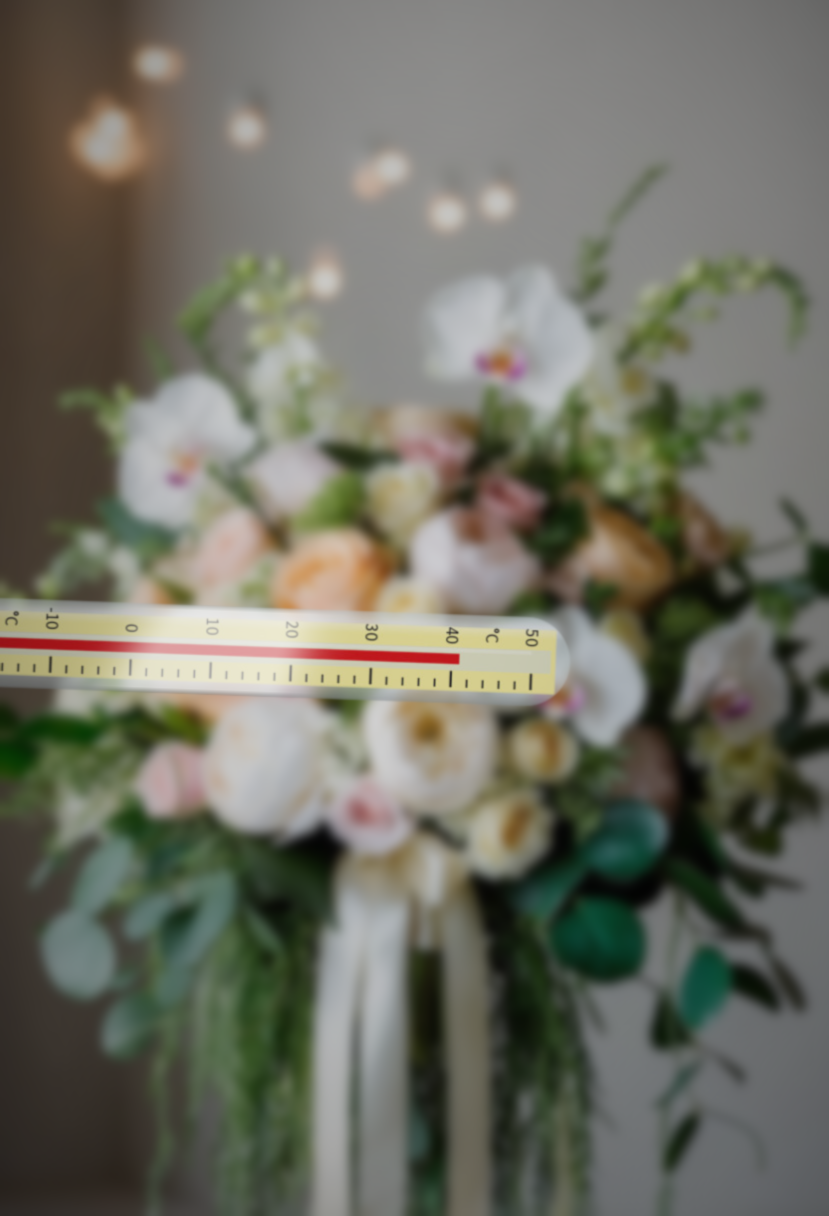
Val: 41 °C
